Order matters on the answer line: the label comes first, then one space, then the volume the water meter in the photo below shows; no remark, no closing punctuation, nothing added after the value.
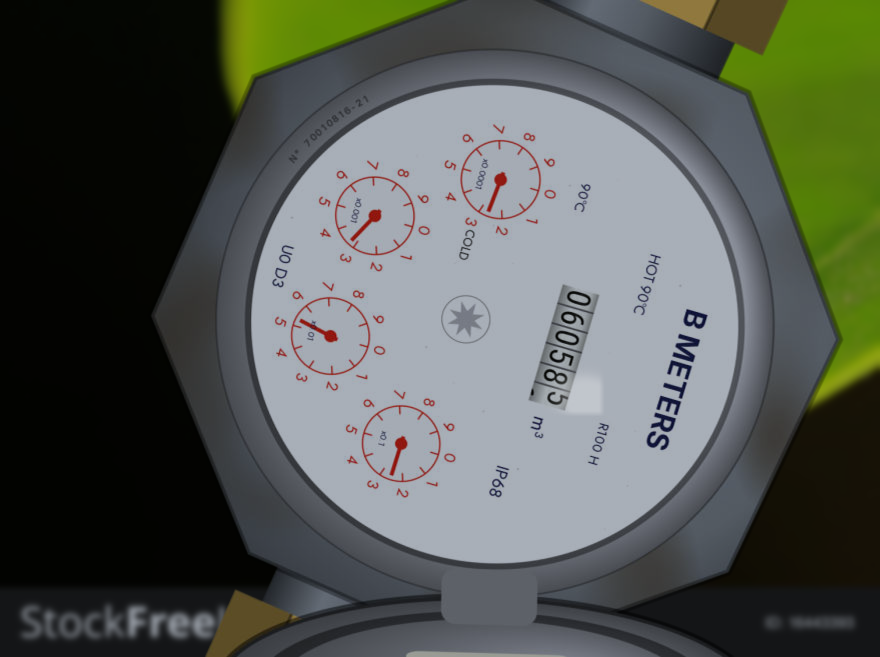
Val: 60585.2532 m³
